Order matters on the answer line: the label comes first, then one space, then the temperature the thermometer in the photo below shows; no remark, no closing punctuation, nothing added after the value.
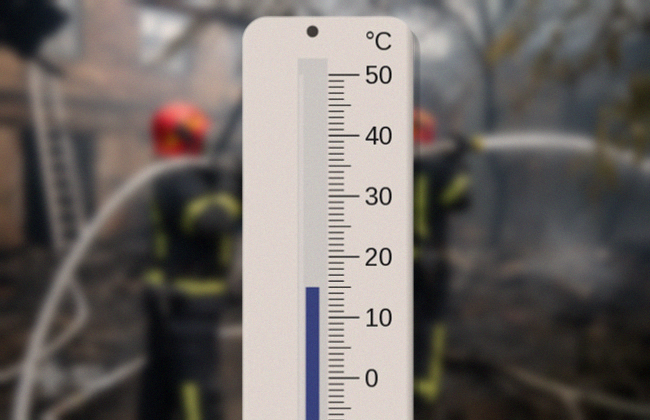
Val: 15 °C
